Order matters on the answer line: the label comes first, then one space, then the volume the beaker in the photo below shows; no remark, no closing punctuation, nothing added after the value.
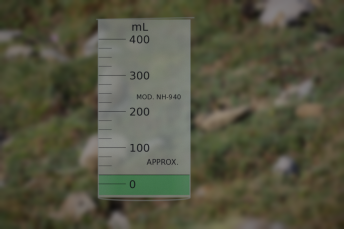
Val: 25 mL
